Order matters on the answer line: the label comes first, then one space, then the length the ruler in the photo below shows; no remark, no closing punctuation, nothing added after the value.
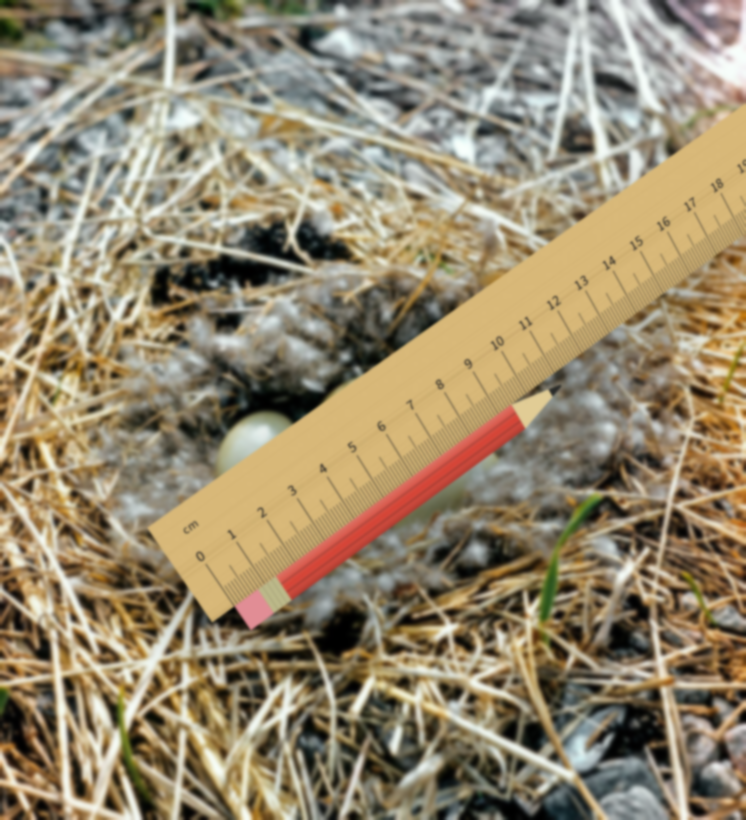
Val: 11 cm
